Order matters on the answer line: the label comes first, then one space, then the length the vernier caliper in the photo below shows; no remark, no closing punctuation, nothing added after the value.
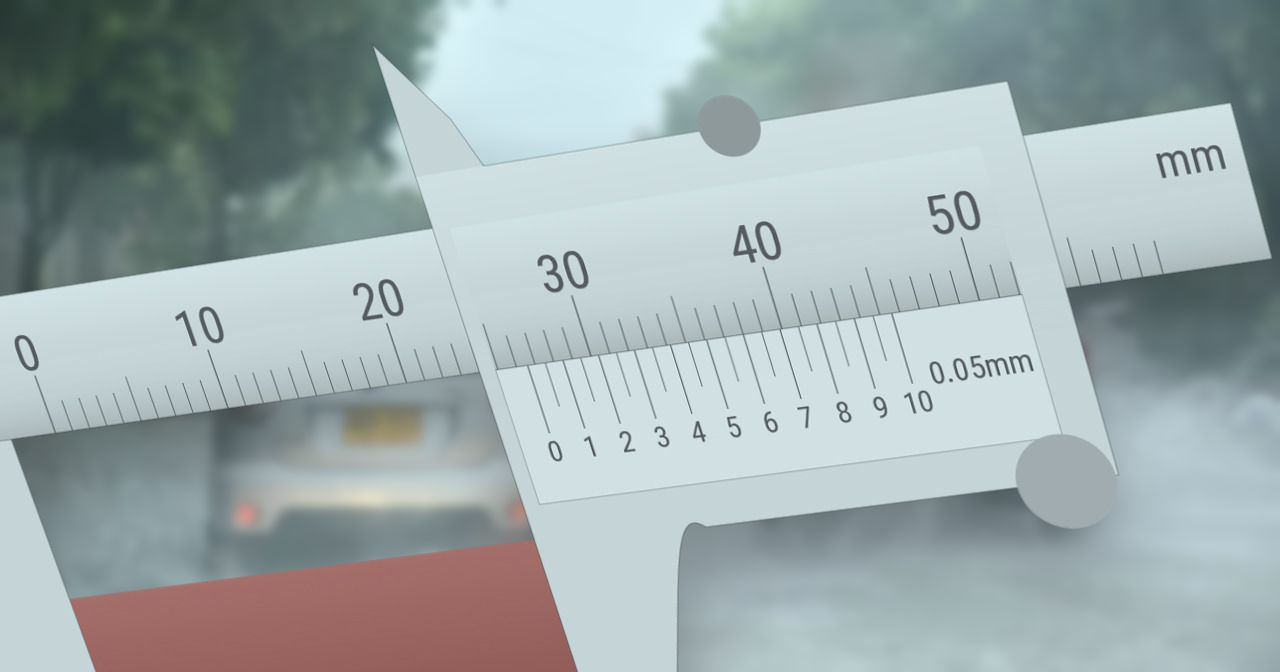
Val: 26.6 mm
